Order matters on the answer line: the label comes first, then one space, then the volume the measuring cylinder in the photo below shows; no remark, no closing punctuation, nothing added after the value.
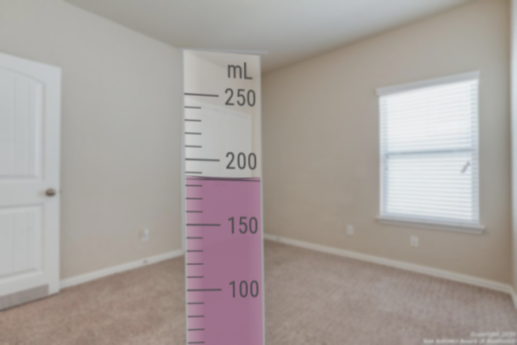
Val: 185 mL
